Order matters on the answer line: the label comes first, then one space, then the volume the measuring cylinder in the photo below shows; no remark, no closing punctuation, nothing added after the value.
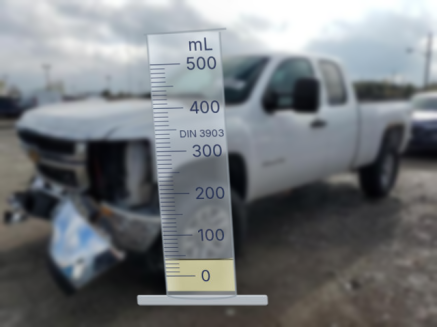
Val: 40 mL
